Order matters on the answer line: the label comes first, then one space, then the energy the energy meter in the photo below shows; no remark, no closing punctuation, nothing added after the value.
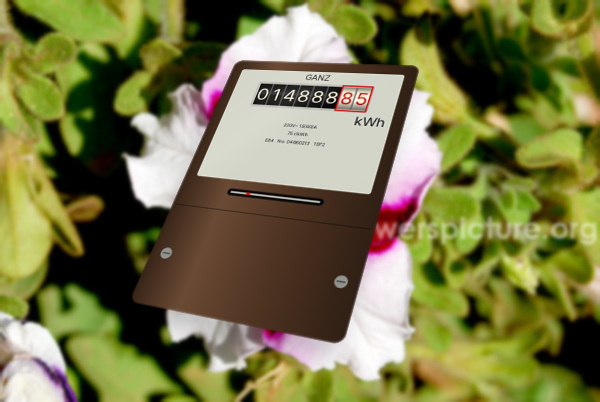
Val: 14888.85 kWh
